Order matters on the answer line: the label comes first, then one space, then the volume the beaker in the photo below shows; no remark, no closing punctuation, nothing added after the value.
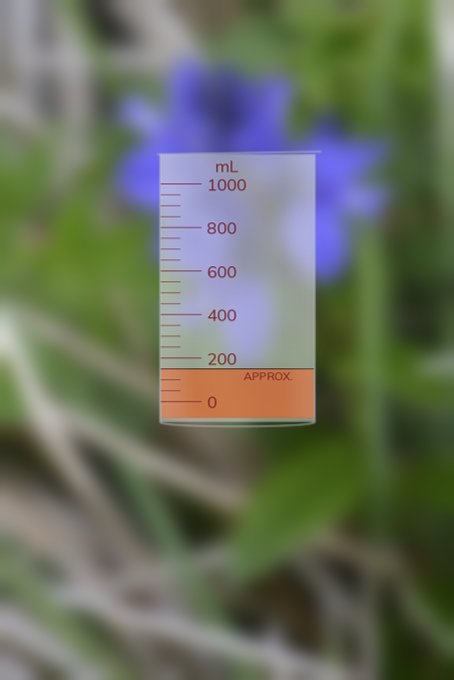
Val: 150 mL
